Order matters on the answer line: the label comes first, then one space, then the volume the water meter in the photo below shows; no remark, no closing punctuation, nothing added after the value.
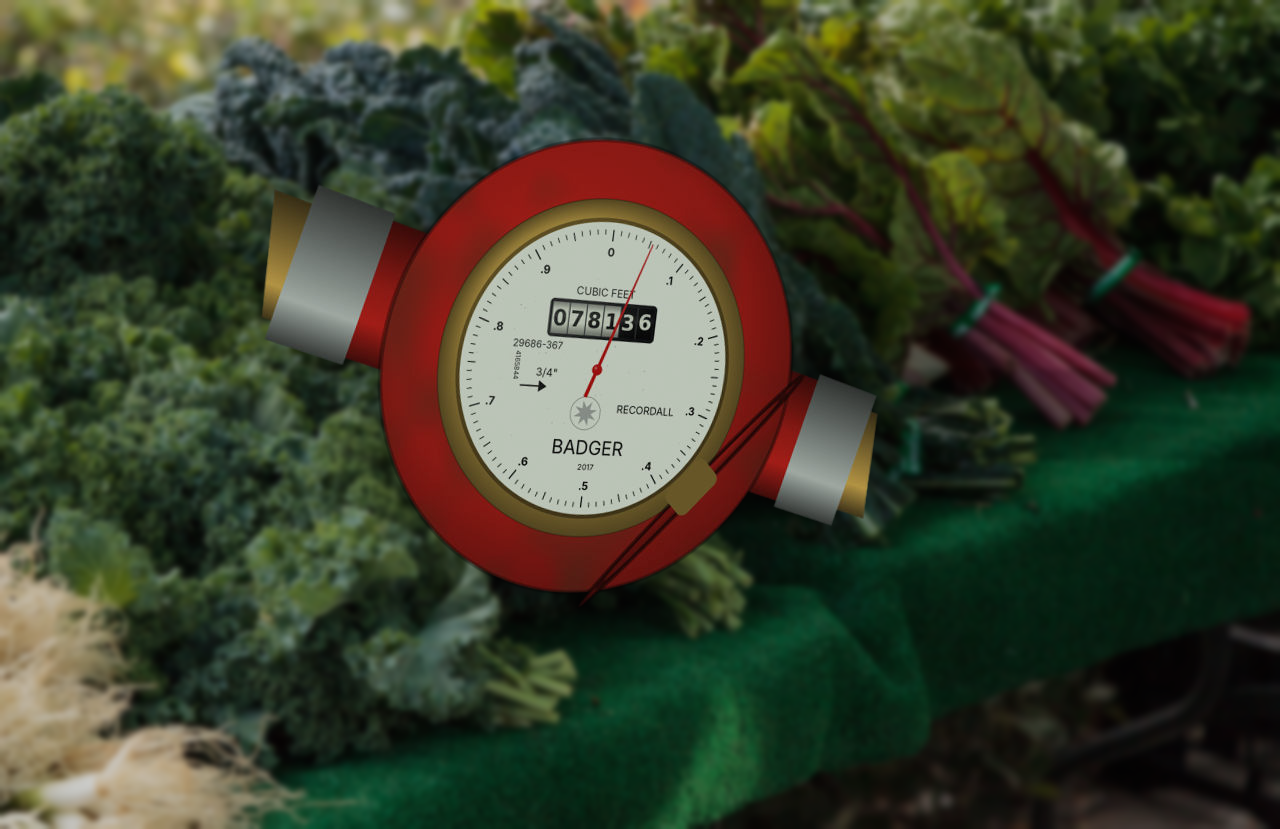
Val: 78136.05 ft³
